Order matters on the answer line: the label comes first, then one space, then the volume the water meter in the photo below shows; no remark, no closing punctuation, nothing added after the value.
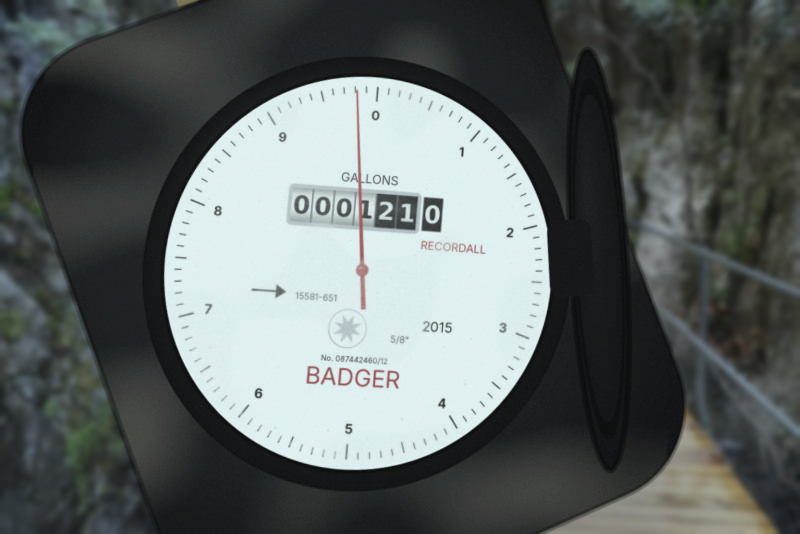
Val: 1209.8 gal
